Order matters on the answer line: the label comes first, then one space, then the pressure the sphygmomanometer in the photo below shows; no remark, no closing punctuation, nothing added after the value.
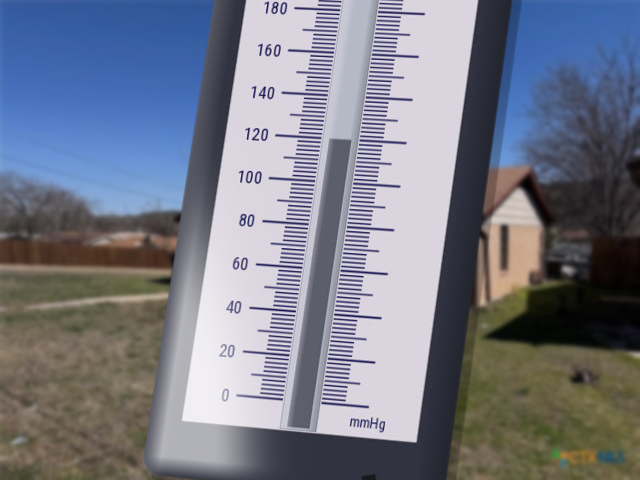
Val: 120 mmHg
